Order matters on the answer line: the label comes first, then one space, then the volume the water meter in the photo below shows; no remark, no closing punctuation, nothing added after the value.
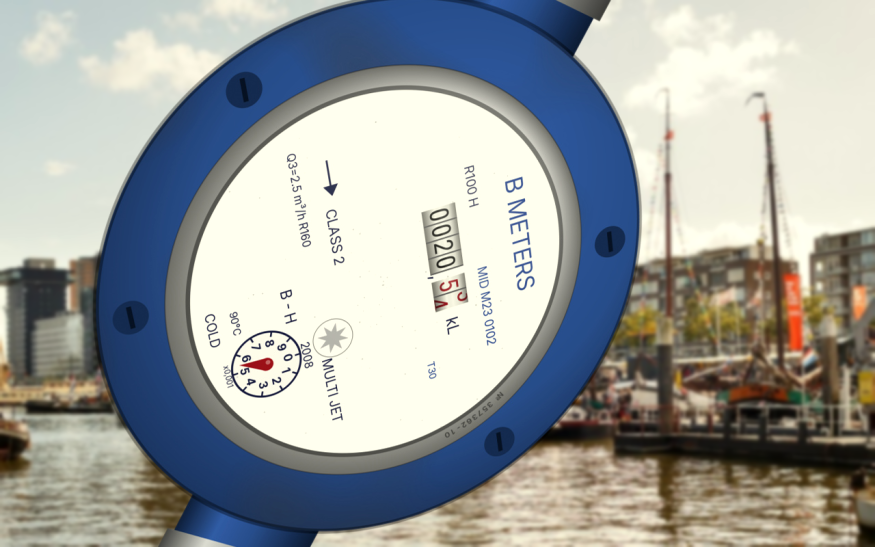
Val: 20.535 kL
